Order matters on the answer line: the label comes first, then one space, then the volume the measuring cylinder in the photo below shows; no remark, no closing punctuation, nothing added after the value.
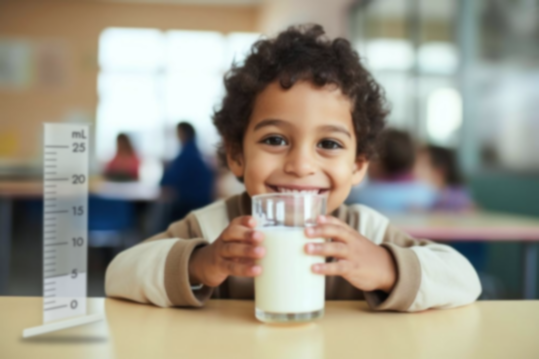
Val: 5 mL
